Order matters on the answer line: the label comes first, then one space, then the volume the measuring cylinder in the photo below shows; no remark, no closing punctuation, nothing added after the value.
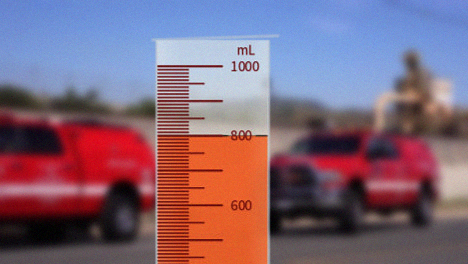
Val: 800 mL
